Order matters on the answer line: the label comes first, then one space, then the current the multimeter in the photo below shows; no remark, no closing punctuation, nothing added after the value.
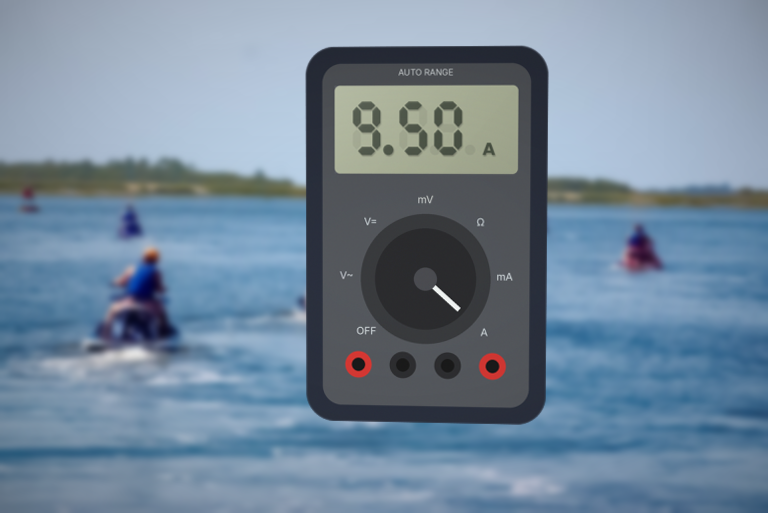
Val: 9.50 A
